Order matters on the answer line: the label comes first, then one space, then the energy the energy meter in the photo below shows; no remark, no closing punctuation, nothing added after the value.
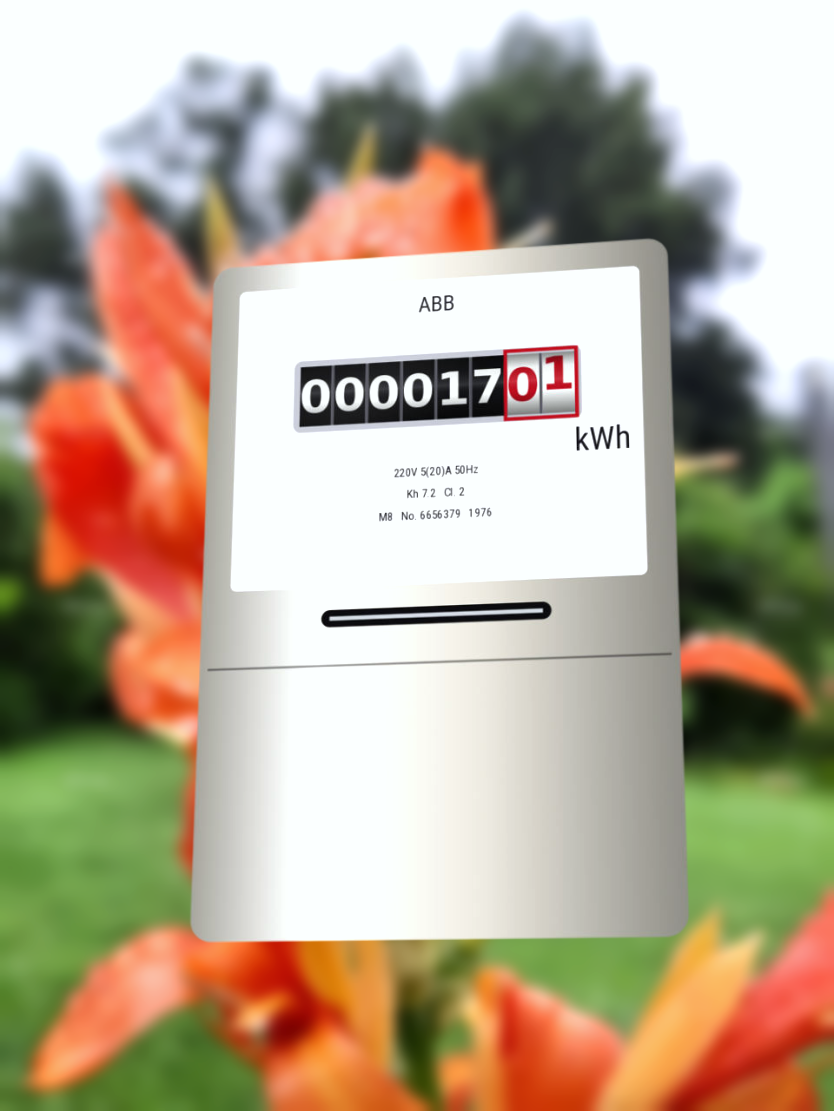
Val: 17.01 kWh
